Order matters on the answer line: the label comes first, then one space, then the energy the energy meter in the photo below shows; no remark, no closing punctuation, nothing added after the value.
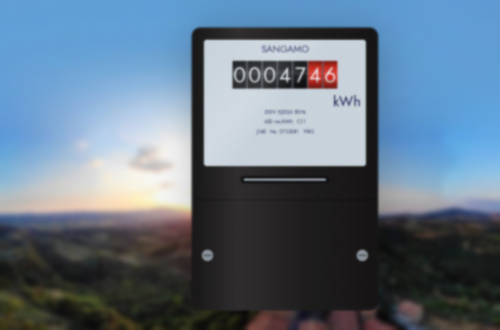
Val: 47.46 kWh
